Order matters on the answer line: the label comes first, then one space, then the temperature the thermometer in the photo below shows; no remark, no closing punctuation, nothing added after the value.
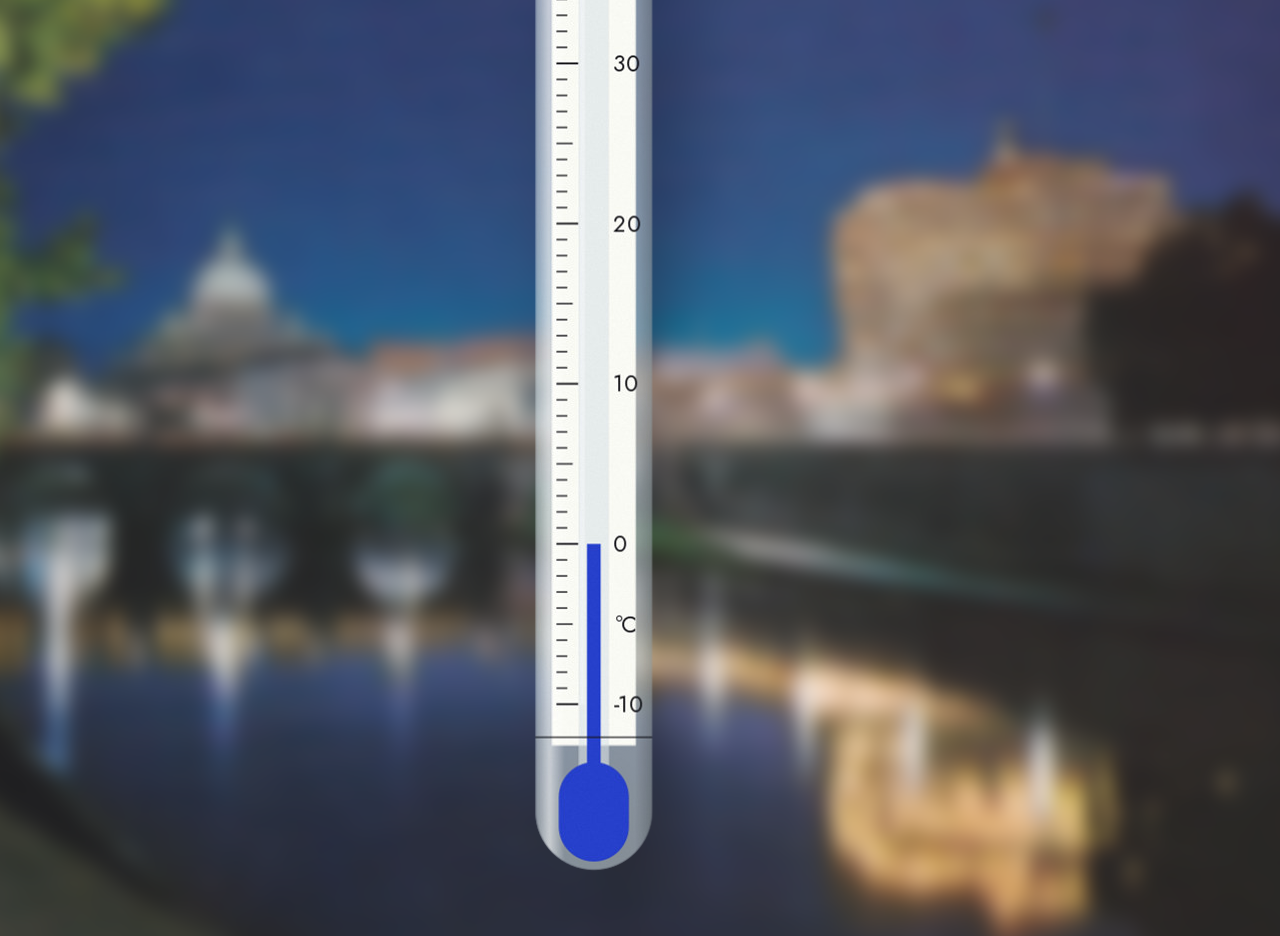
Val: 0 °C
